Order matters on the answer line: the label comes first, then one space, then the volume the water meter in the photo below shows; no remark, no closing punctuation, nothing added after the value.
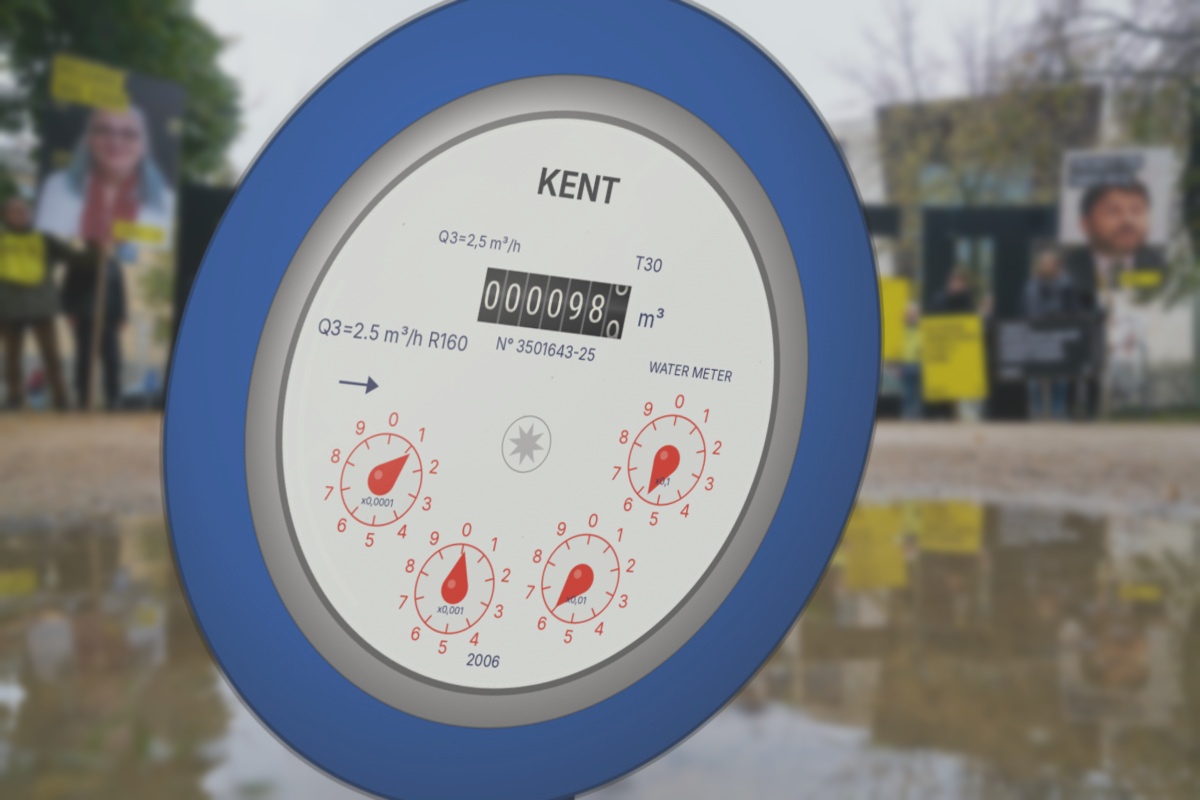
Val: 988.5601 m³
